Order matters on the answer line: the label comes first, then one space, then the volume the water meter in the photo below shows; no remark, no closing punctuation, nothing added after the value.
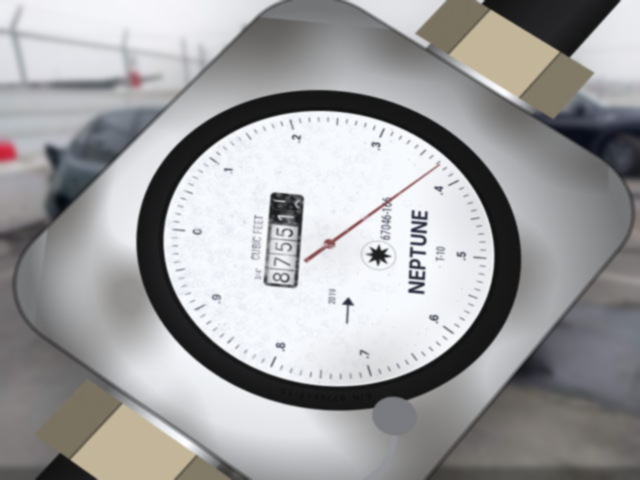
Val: 875511.37 ft³
